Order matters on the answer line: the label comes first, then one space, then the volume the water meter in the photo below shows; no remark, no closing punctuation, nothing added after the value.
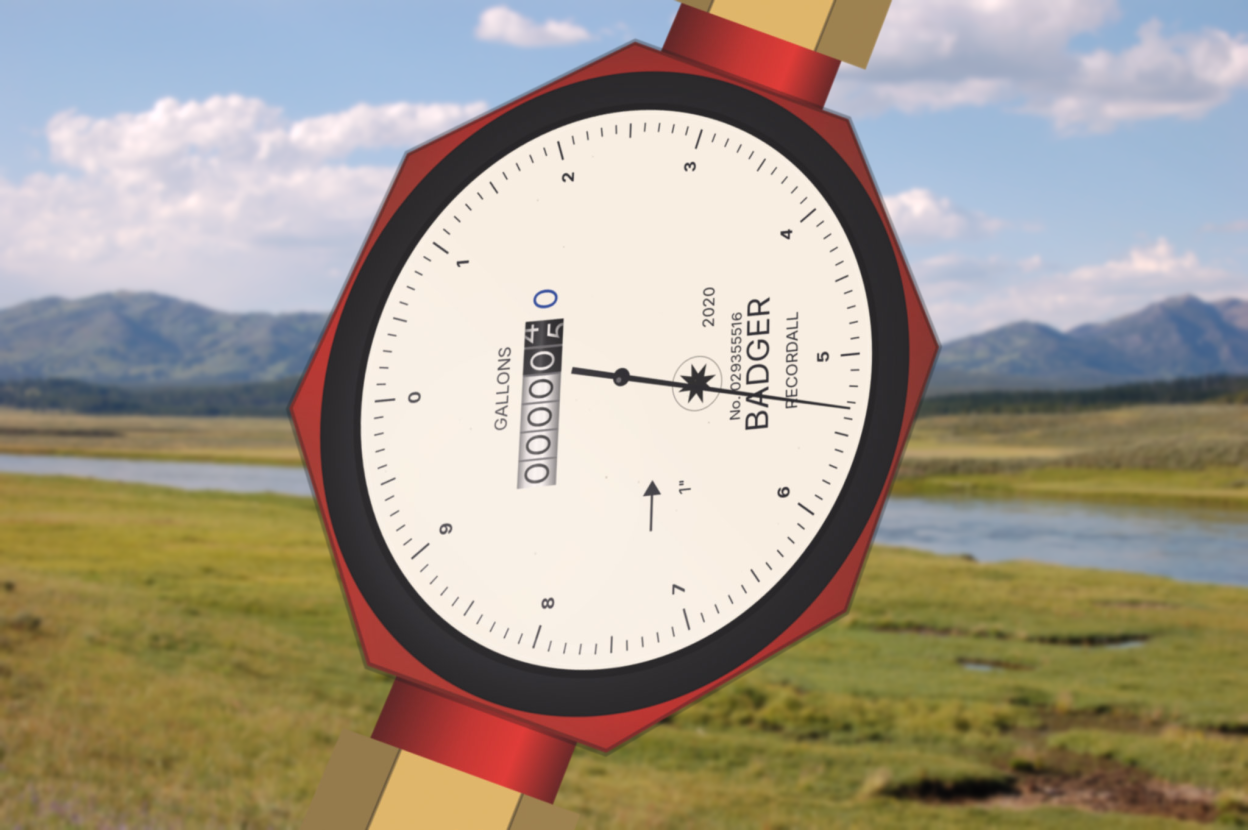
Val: 45.3 gal
